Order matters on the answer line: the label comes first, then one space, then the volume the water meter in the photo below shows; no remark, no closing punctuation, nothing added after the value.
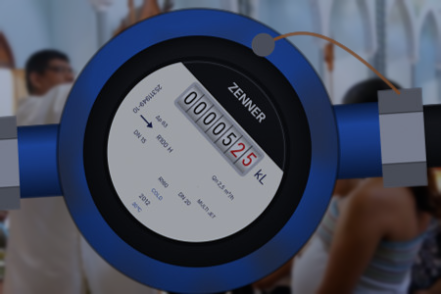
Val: 5.25 kL
